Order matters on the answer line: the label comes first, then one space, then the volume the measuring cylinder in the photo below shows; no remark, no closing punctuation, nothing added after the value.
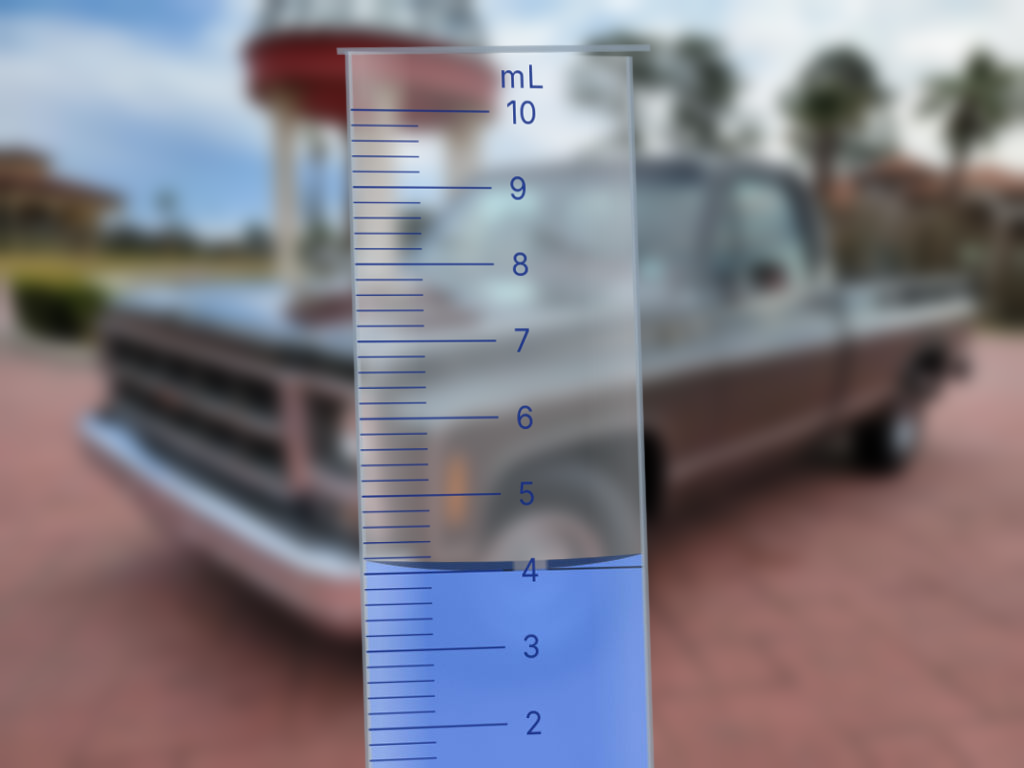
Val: 4 mL
